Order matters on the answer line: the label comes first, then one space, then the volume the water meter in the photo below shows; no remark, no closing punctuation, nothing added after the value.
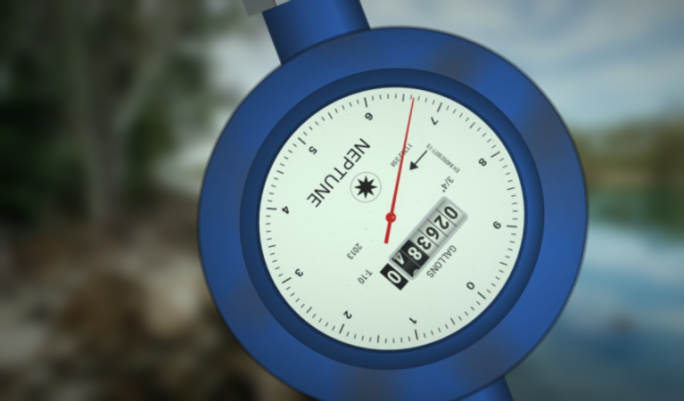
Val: 263836.6 gal
